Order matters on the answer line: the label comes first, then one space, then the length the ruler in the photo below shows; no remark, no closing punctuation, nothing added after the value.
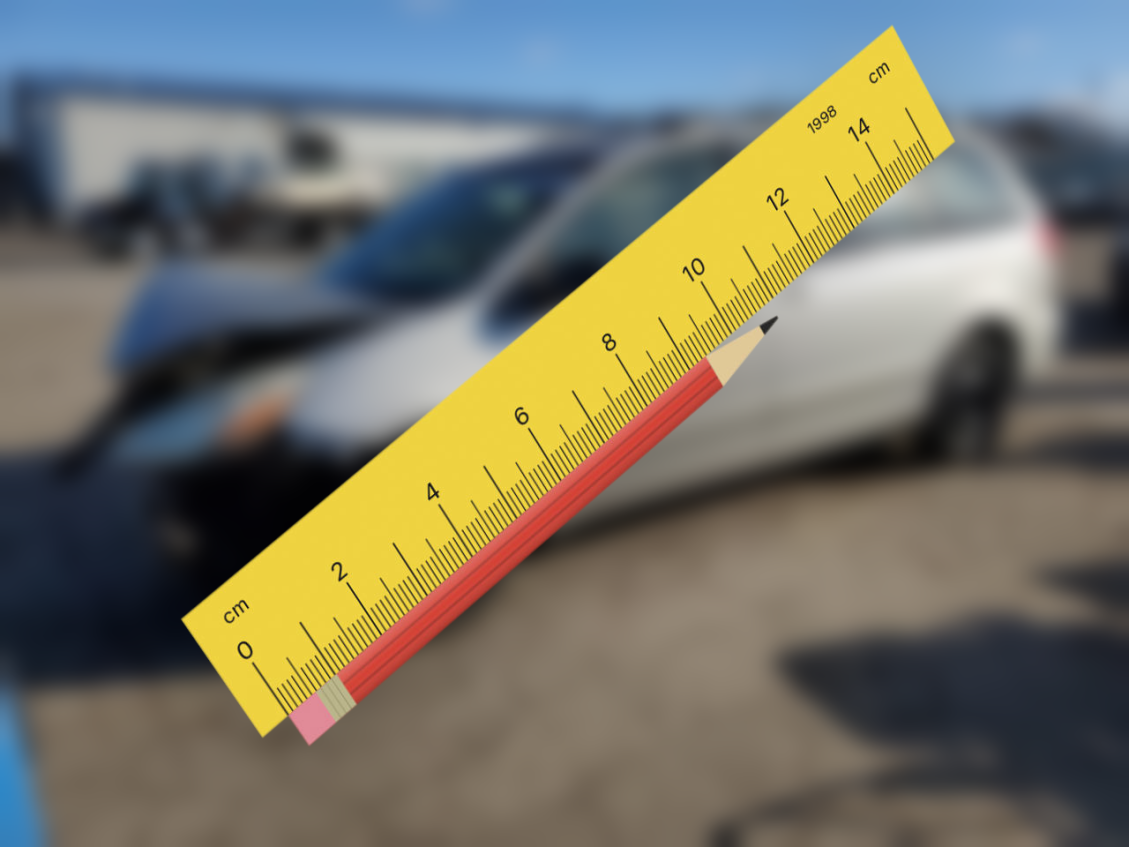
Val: 10.9 cm
